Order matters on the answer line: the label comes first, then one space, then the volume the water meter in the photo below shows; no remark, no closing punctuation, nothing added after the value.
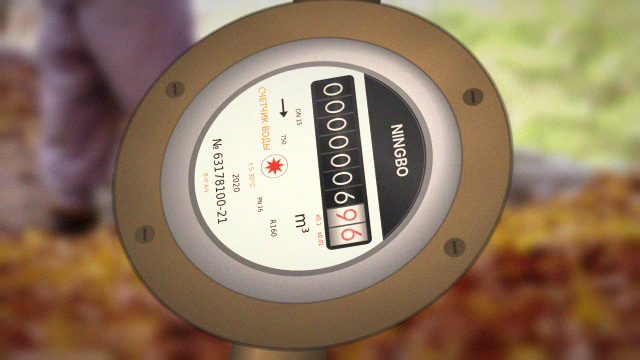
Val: 6.96 m³
